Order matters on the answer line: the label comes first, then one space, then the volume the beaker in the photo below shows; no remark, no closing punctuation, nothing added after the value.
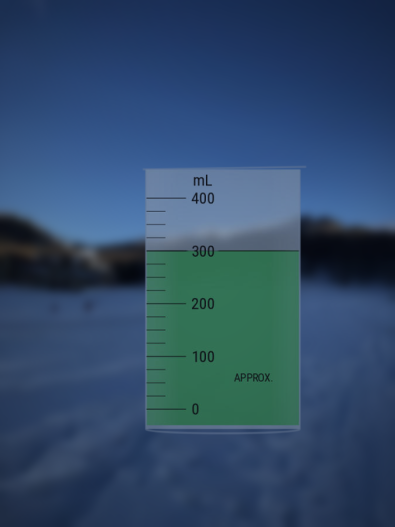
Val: 300 mL
